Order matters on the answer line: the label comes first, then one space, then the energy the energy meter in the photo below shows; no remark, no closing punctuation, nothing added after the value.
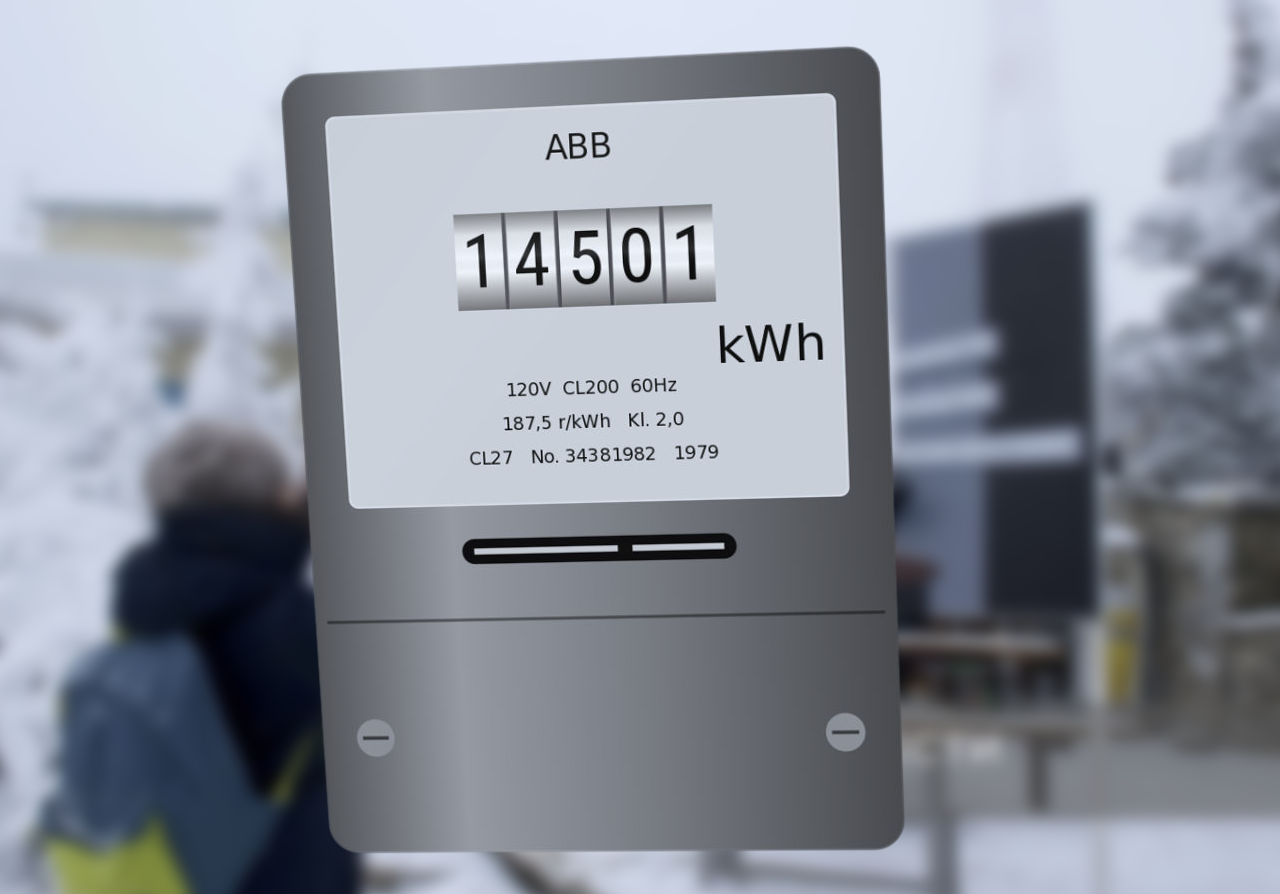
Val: 14501 kWh
